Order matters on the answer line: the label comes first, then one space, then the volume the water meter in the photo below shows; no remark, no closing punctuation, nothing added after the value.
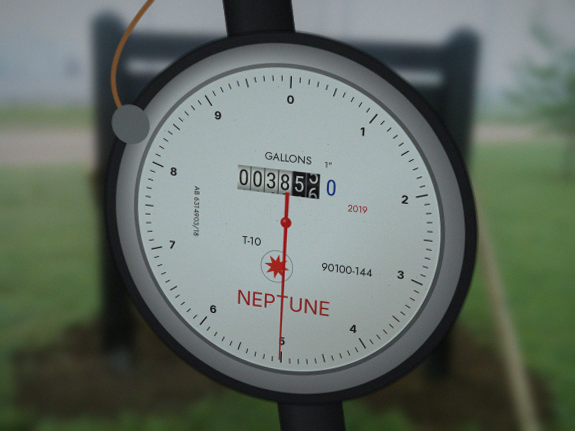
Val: 38555.0 gal
